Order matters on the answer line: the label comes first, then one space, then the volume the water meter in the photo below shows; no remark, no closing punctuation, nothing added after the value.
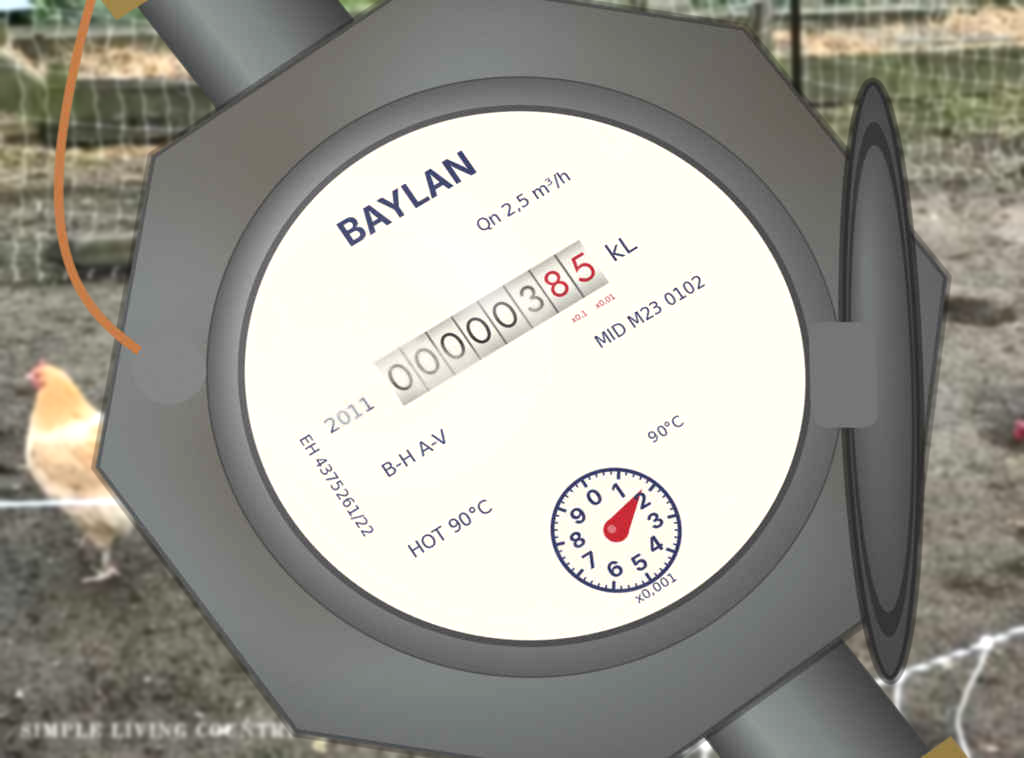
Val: 3.851 kL
